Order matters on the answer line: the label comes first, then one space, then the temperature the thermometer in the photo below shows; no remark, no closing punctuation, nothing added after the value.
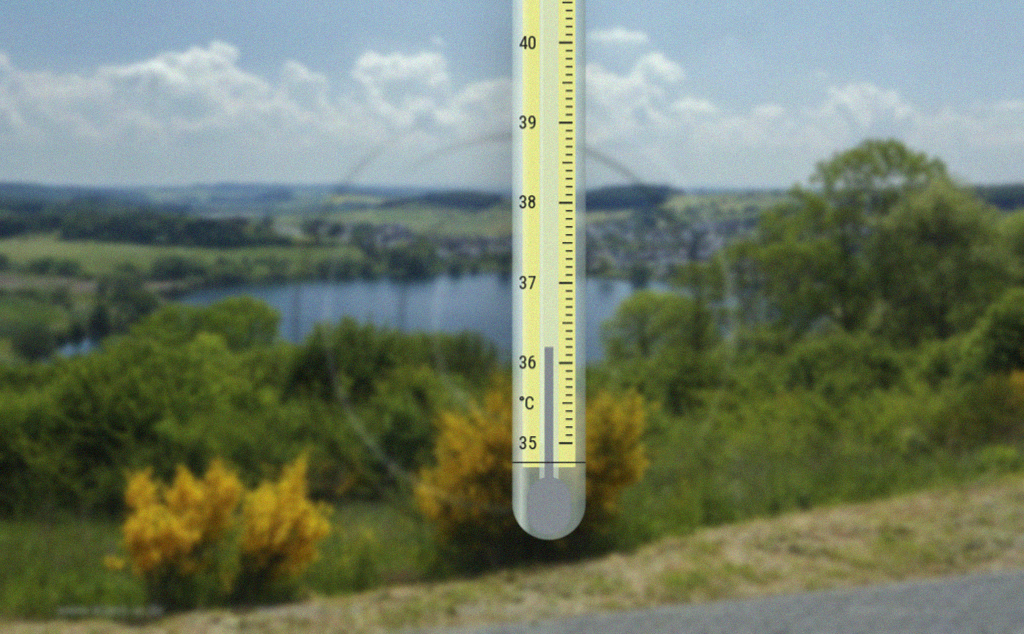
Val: 36.2 °C
